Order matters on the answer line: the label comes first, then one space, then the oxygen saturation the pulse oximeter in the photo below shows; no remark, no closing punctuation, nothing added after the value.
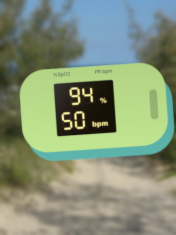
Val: 94 %
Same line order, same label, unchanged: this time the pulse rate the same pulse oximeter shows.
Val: 50 bpm
